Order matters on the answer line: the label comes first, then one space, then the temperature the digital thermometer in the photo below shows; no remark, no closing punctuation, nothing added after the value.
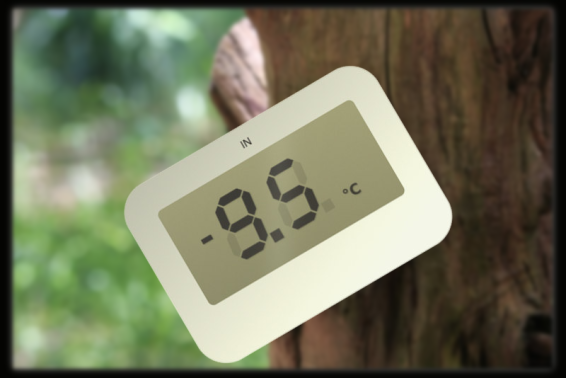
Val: -9.5 °C
